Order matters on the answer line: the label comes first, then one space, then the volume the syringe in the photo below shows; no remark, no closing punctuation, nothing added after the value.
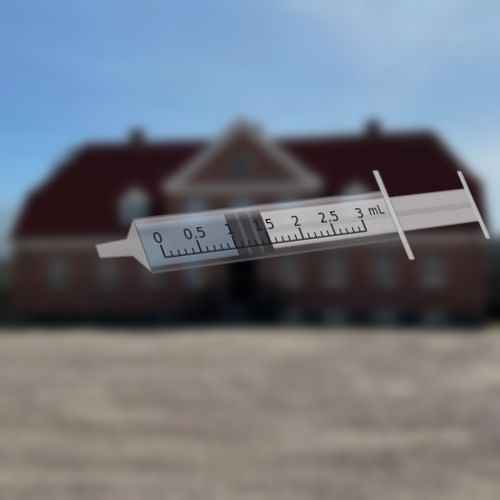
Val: 1 mL
